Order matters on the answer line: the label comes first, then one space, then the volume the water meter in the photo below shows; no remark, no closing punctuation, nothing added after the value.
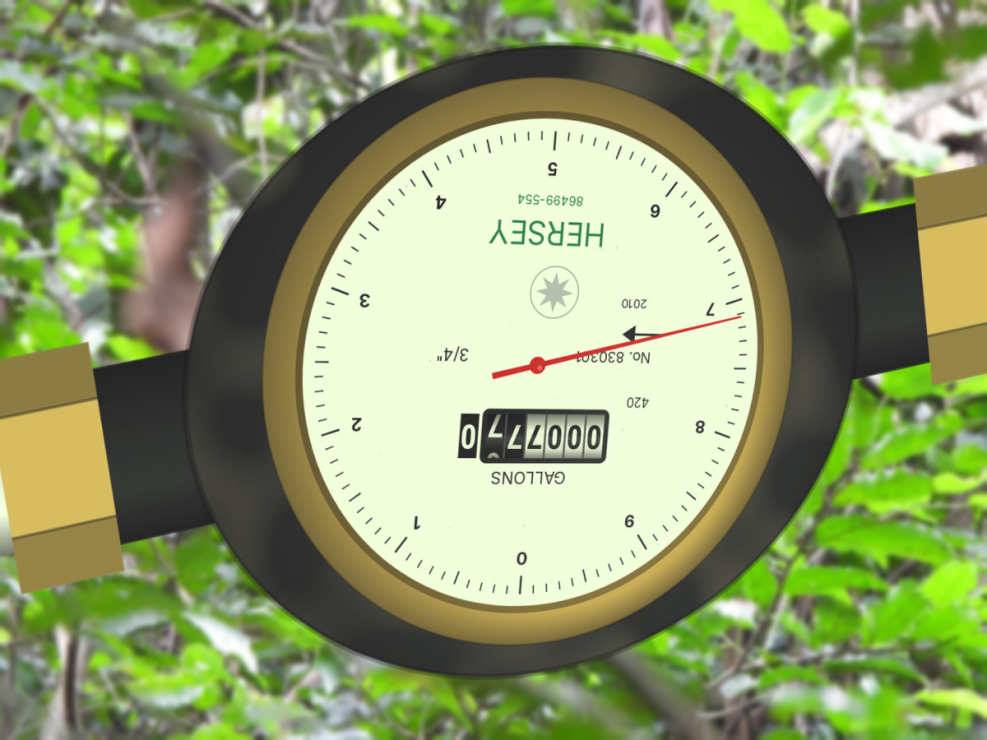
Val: 7767.1 gal
